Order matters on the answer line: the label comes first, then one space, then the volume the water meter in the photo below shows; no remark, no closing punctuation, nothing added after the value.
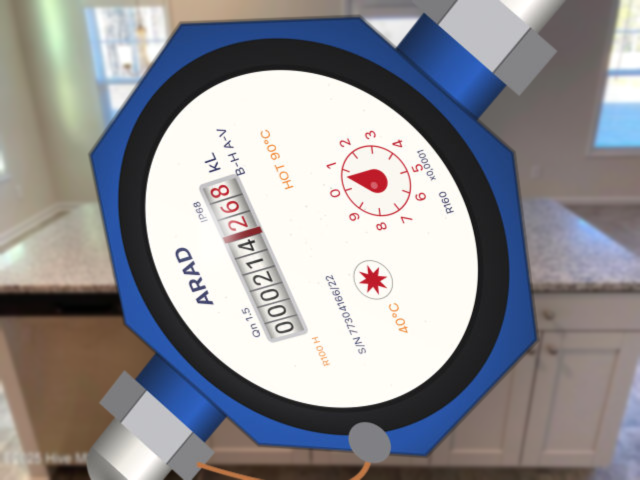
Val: 214.2680 kL
